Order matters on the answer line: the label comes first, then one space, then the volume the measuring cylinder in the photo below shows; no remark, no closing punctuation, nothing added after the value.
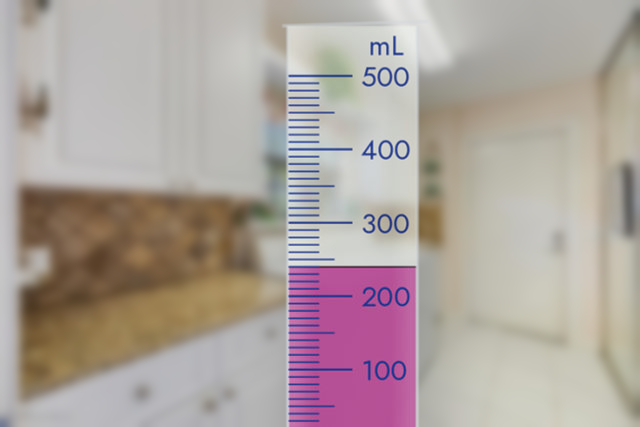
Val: 240 mL
